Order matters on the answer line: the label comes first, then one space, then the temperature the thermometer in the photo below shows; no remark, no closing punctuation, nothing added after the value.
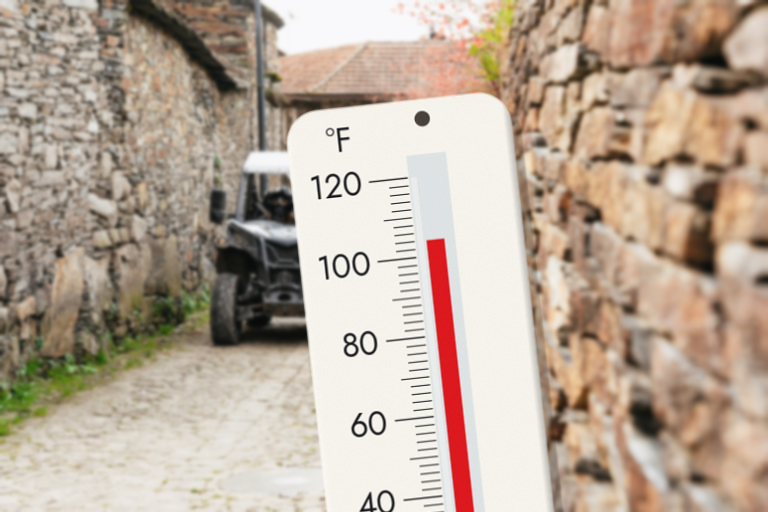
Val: 104 °F
